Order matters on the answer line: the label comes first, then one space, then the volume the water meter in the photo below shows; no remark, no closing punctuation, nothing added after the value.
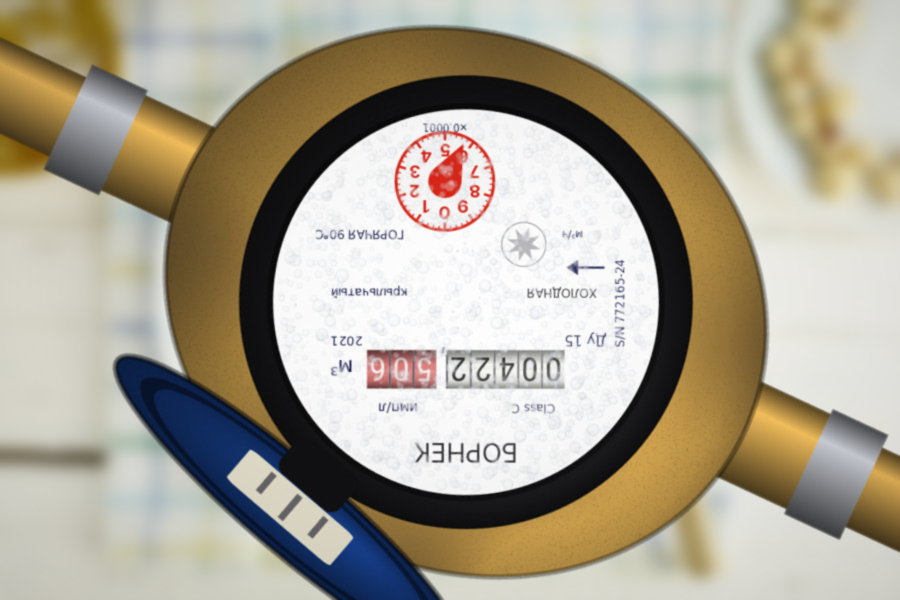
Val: 422.5065 m³
